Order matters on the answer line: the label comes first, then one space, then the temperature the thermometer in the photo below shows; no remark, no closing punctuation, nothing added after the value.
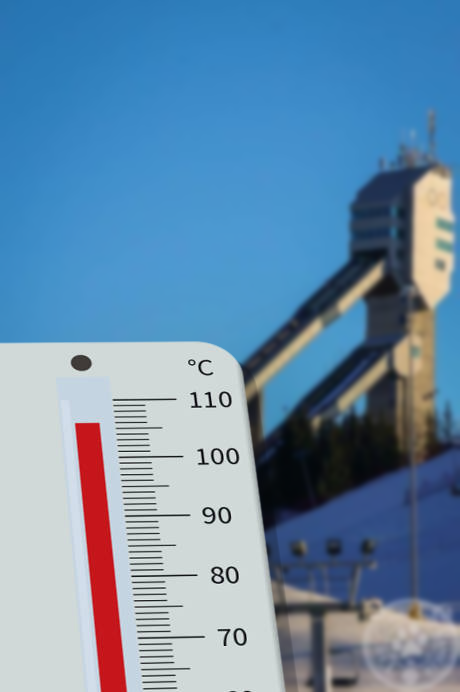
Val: 106 °C
